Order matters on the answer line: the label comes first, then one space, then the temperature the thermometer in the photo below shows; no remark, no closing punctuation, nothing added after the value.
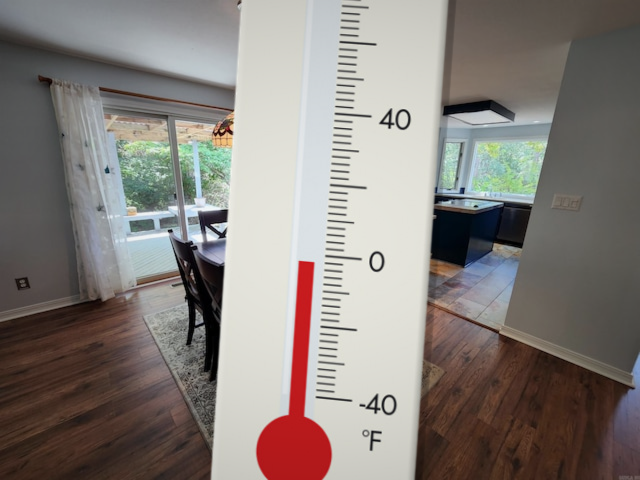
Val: -2 °F
